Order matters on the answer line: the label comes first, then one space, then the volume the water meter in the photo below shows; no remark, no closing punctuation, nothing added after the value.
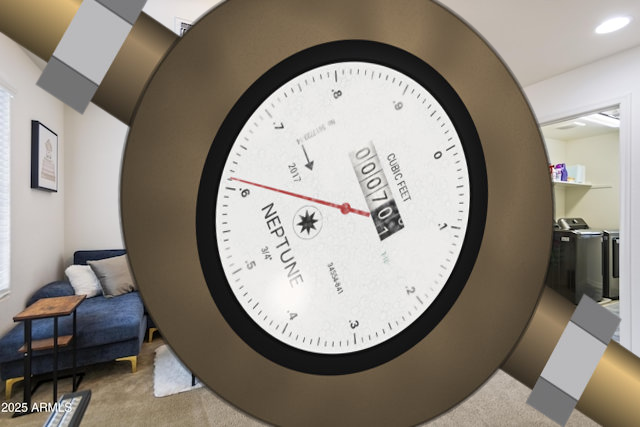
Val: 700.61 ft³
